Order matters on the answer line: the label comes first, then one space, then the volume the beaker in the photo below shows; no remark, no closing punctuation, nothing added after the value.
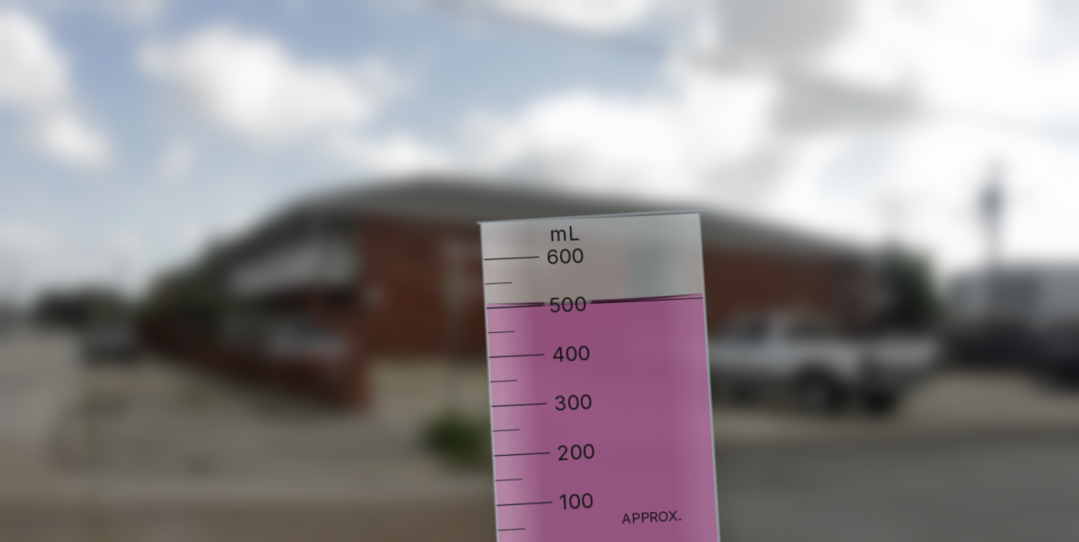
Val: 500 mL
